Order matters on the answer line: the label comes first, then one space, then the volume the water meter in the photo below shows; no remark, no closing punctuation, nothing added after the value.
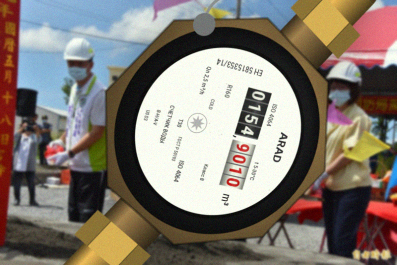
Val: 154.9010 m³
